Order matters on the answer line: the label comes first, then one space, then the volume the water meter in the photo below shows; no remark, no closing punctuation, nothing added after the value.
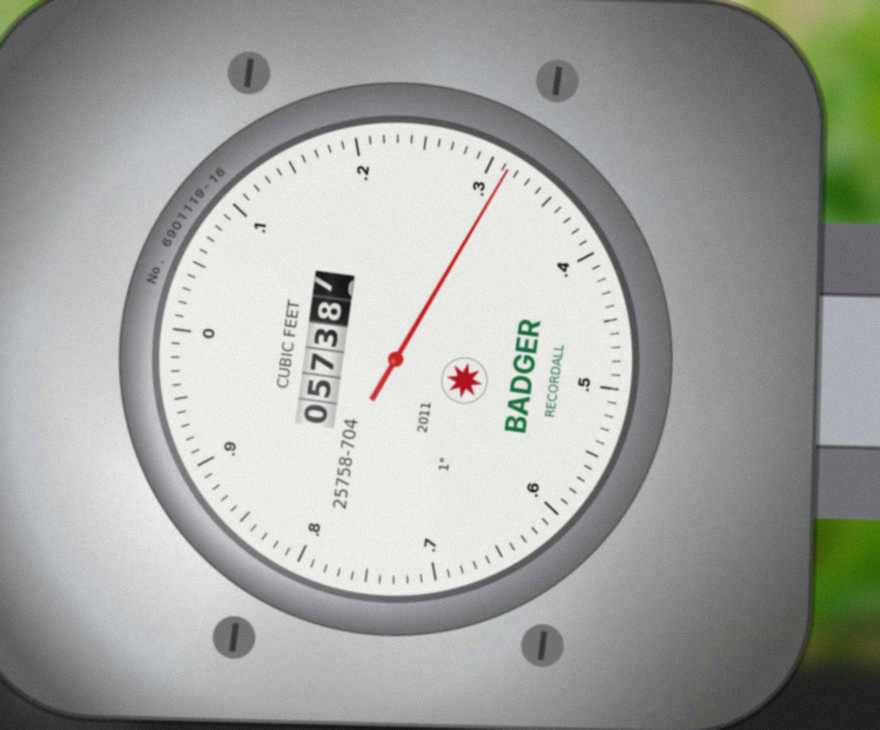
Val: 57387.31 ft³
